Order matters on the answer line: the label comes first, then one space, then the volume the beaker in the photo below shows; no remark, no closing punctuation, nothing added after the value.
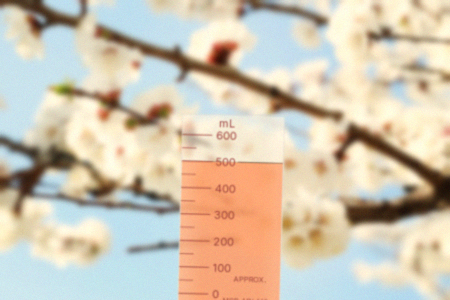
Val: 500 mL
